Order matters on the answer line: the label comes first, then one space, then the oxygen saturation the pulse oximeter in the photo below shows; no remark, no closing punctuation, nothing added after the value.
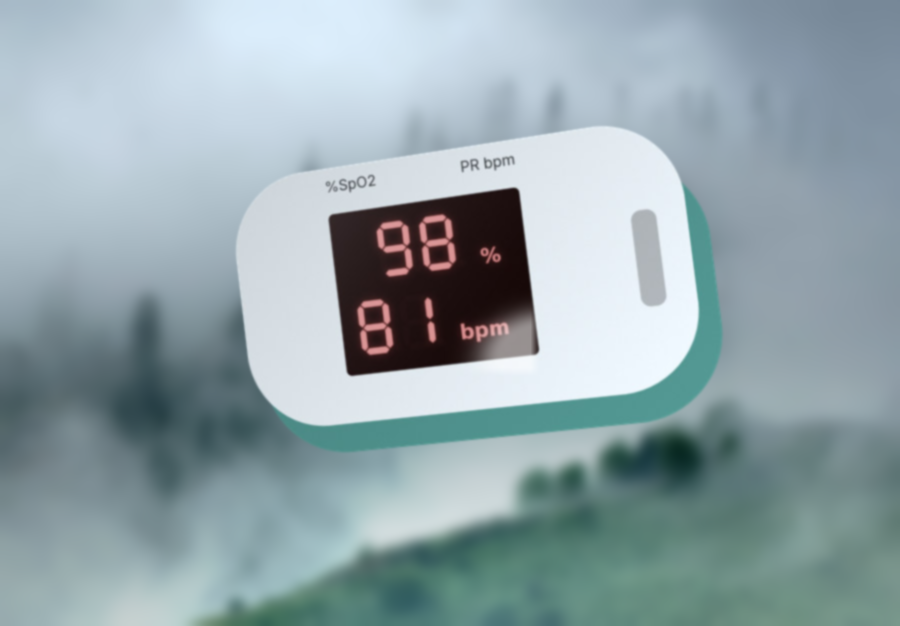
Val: 98 %
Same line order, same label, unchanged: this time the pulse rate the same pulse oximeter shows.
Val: 81 bpm
